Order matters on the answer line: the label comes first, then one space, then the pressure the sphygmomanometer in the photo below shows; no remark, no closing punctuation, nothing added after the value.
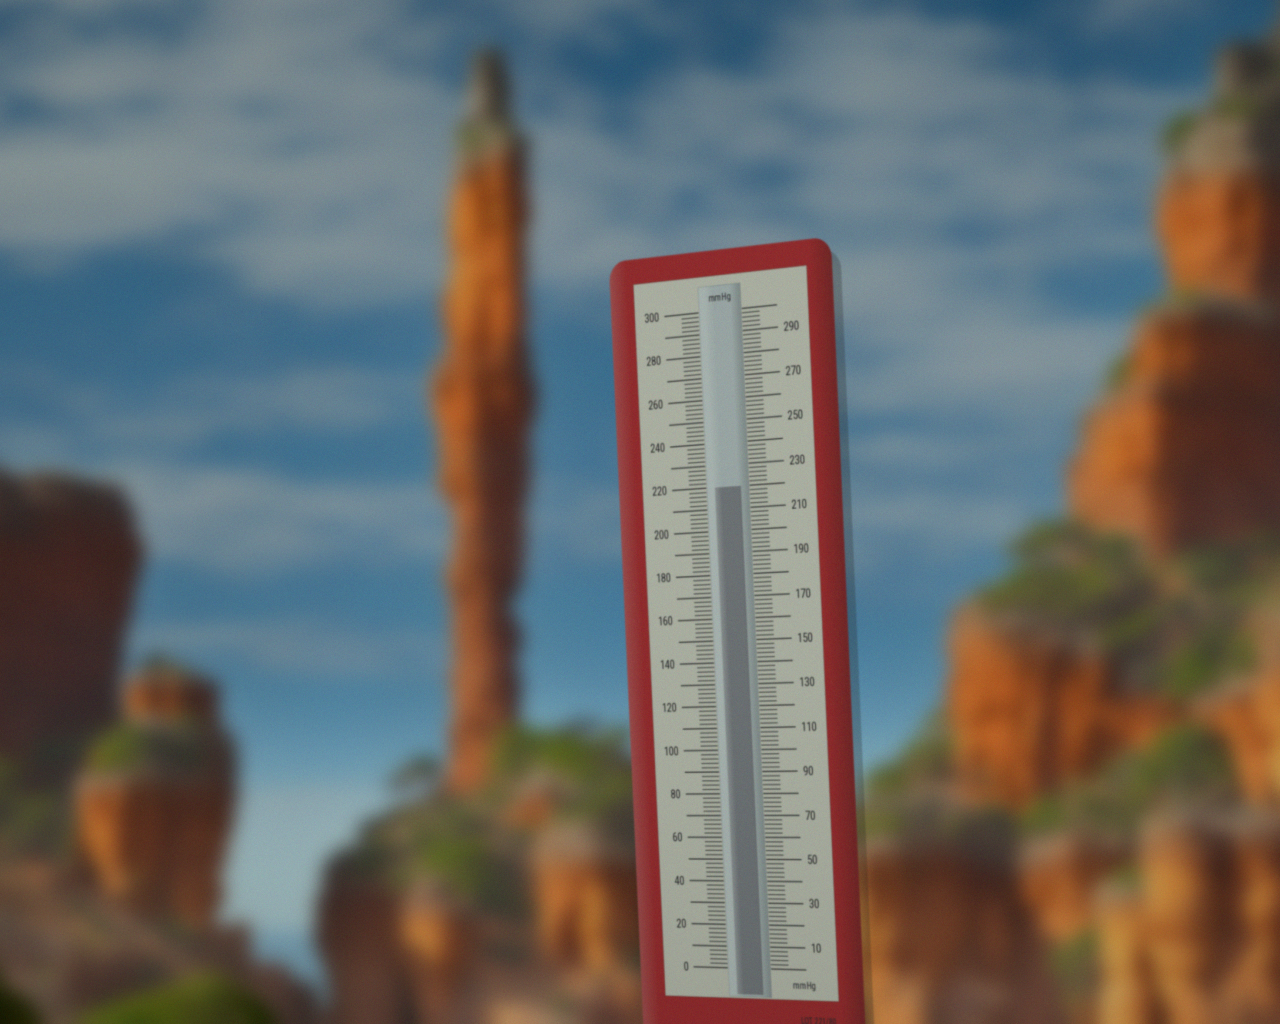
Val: 220 mmHg
